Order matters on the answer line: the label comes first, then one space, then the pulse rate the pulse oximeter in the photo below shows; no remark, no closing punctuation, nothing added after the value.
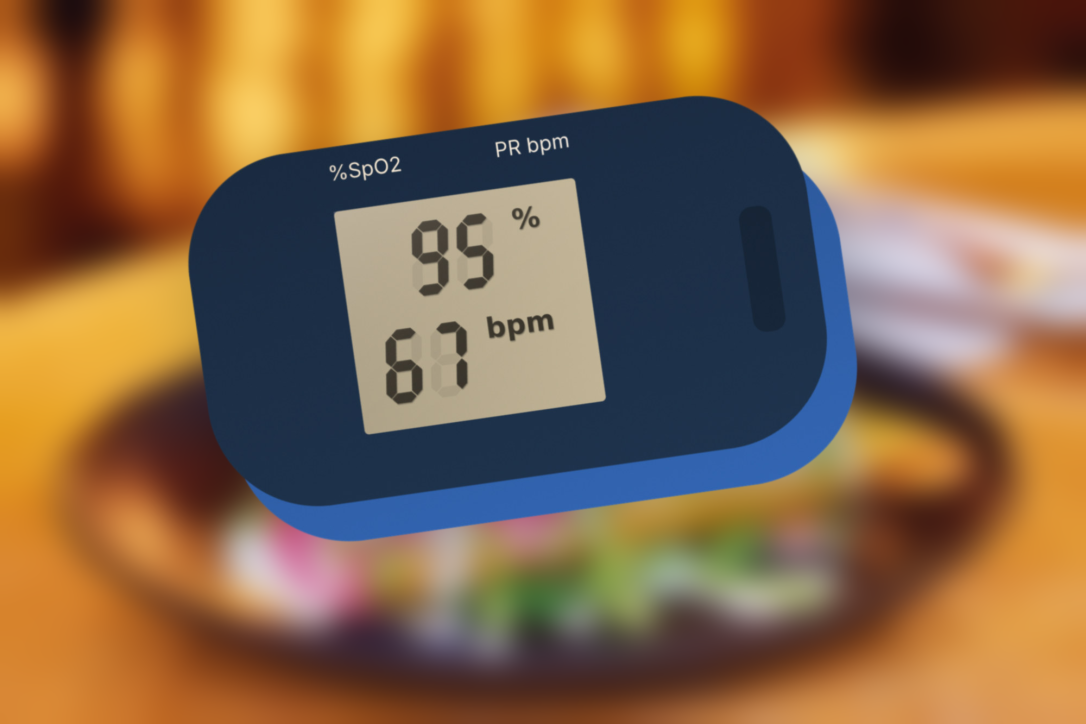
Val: 67 bpm
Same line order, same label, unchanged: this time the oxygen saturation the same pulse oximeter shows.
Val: 95 %
